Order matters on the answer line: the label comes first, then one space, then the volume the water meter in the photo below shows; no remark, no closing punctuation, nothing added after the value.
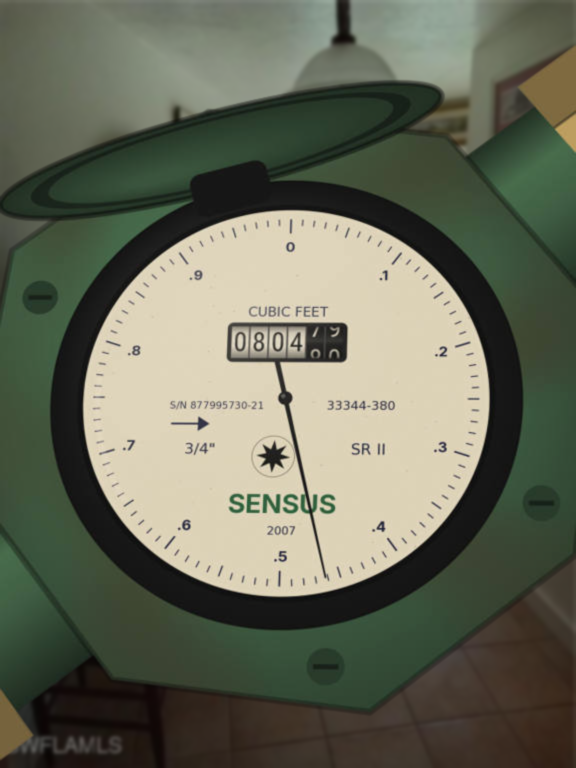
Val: 80479.46 ft³
